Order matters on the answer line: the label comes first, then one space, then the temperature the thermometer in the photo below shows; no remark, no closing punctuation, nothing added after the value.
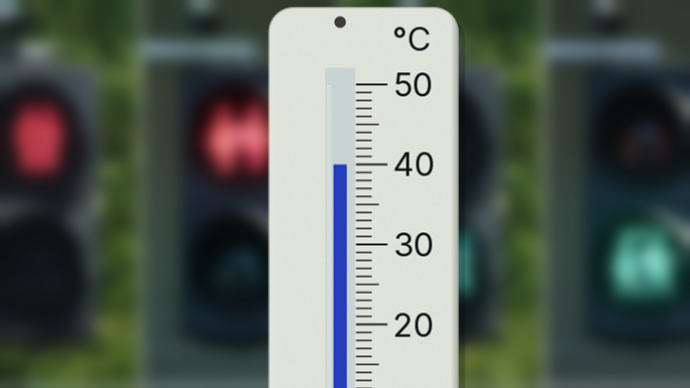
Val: 40 °C
